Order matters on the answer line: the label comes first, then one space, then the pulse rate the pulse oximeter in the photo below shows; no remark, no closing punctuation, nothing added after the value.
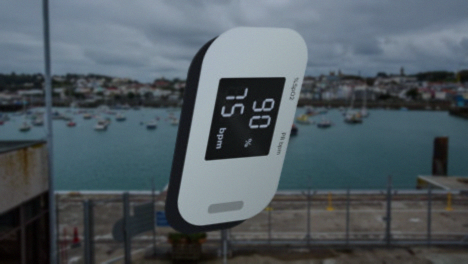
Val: 75 bpm
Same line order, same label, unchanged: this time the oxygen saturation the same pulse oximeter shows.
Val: 90 %
